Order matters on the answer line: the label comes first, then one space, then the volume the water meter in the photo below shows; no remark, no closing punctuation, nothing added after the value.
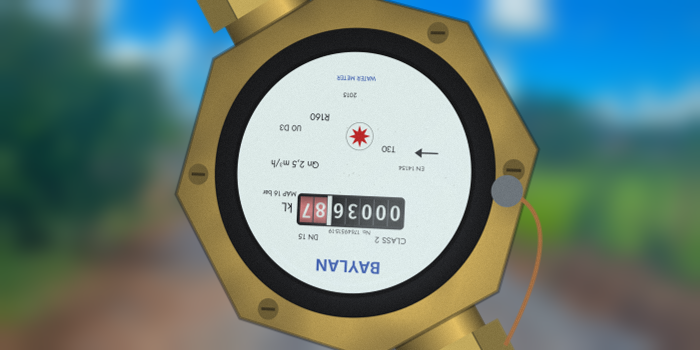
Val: 36.87 kL
